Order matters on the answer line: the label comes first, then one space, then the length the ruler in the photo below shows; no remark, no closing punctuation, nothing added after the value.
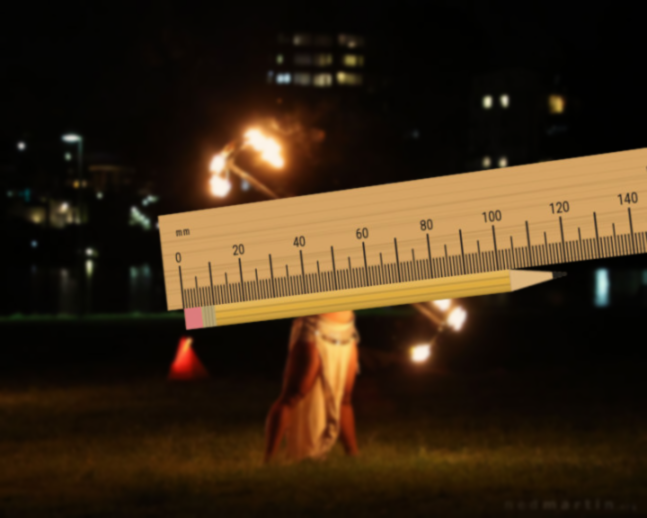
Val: 120 mm
